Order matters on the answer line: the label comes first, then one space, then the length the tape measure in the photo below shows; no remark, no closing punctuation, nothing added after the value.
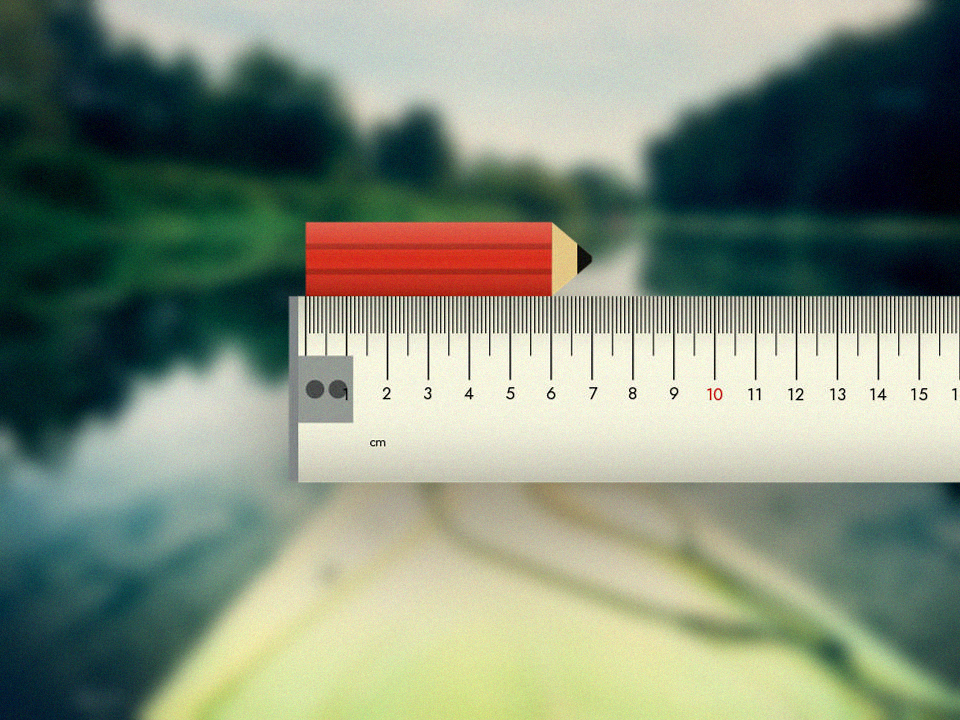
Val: 7 cm
